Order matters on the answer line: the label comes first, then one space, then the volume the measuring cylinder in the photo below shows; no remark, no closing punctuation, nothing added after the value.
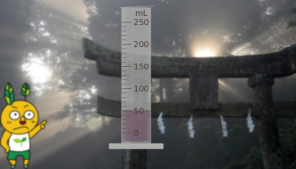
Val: 50 mL
